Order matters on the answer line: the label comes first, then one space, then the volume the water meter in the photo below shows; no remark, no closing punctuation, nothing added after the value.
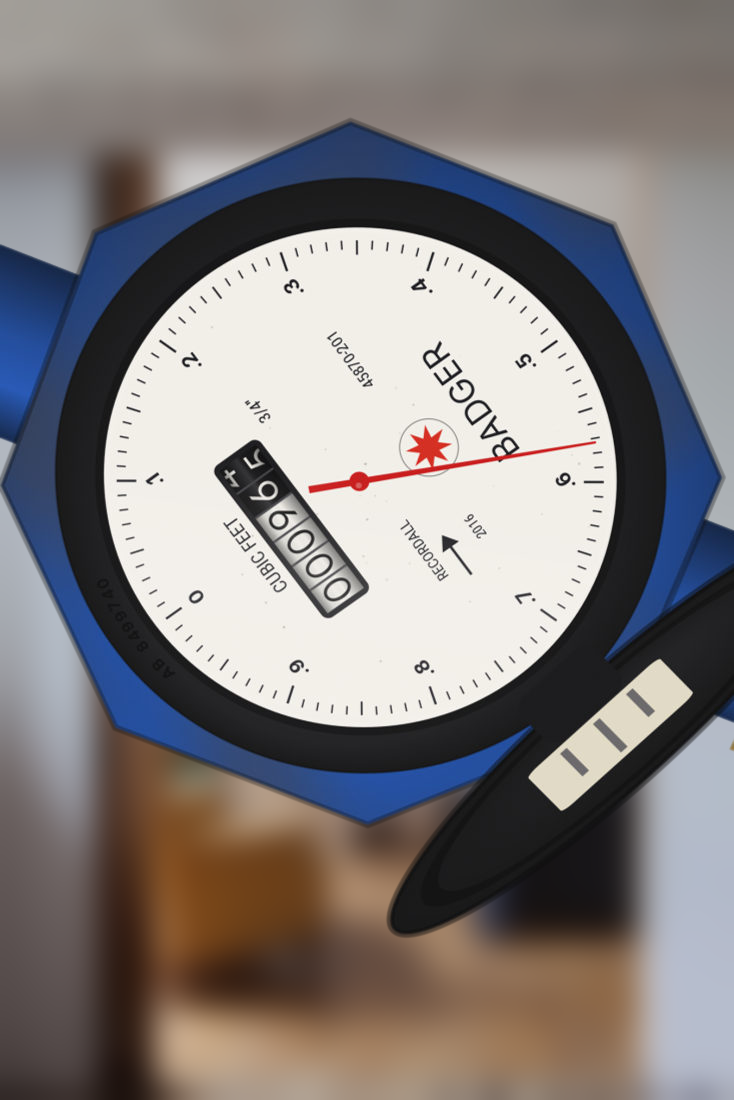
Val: 964.57 ft³
